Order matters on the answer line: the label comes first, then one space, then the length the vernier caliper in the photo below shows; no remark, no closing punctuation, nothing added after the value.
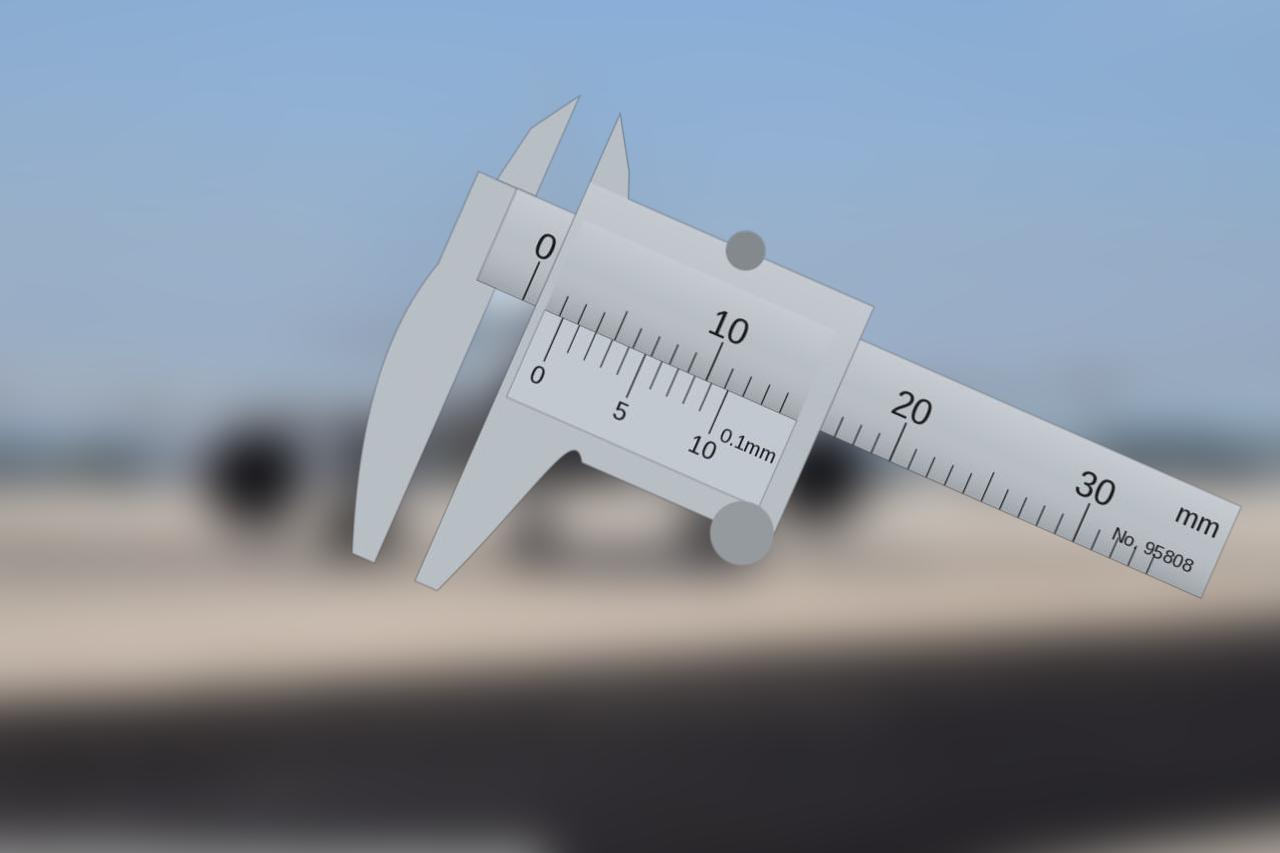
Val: 2.2 mm
